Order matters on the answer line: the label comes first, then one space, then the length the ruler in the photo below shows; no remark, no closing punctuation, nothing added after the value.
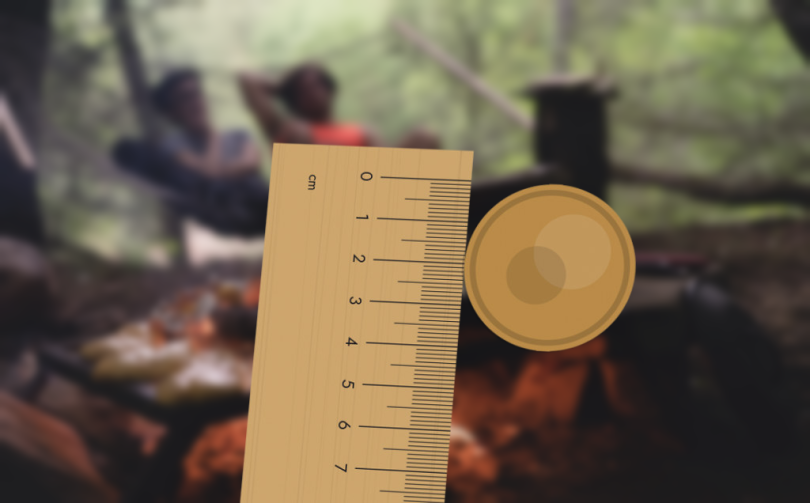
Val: 4 cm
